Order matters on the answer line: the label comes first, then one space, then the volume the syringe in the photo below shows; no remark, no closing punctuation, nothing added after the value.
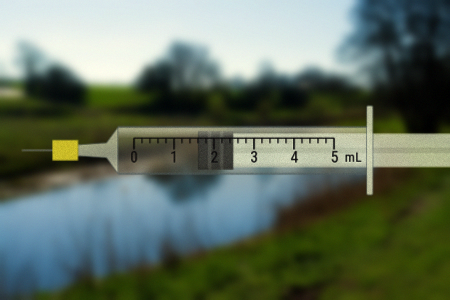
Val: 1.6 mL
